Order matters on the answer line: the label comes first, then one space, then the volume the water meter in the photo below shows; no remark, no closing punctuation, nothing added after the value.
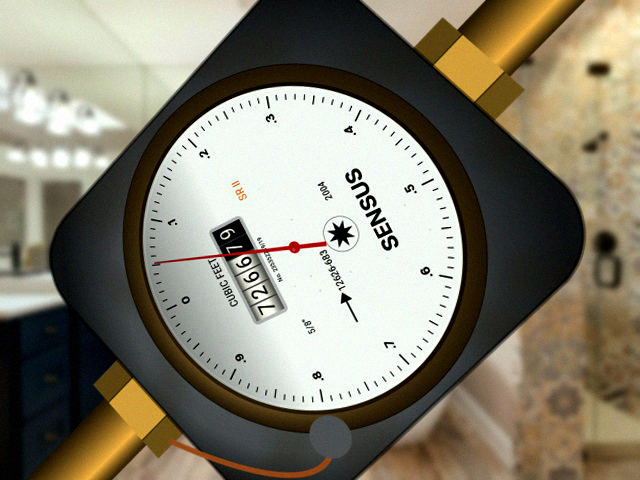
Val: 726679.05 ft³
